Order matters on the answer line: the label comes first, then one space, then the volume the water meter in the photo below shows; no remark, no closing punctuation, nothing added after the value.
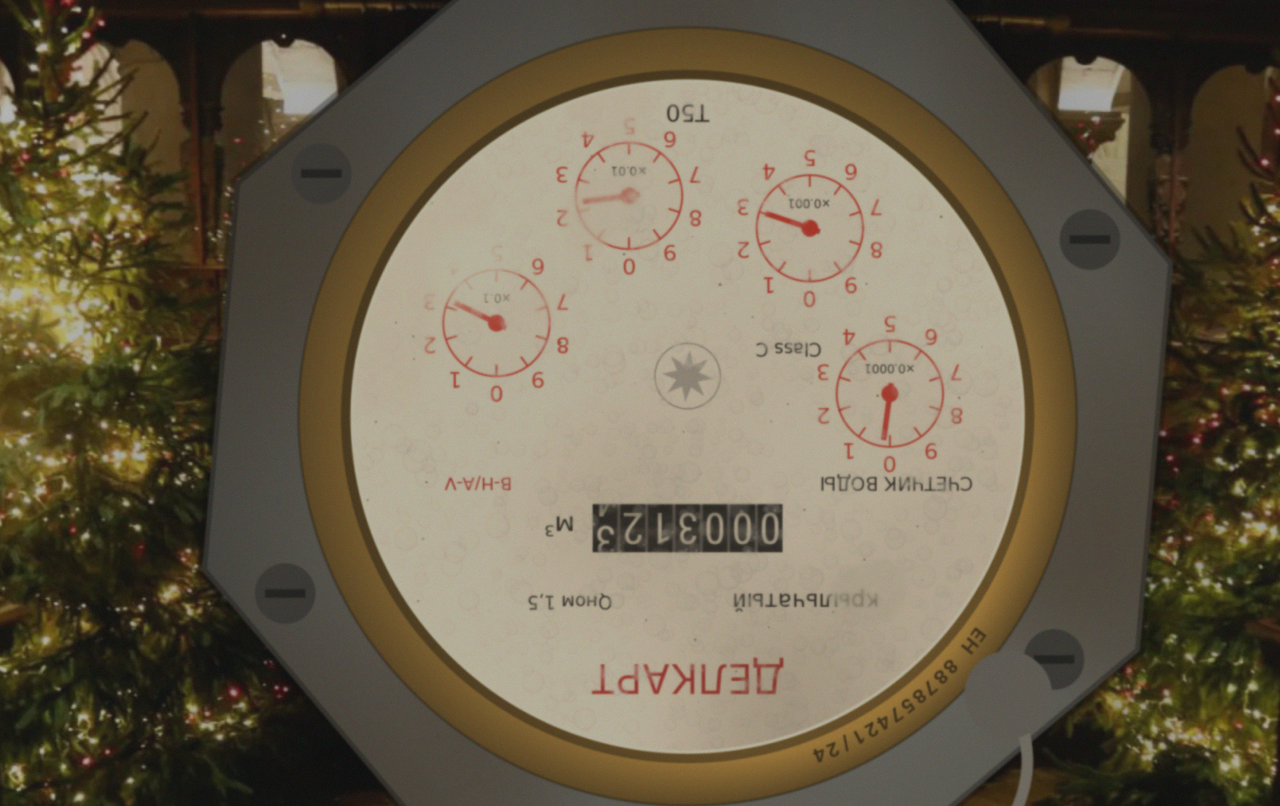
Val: 3123.3230 m³
